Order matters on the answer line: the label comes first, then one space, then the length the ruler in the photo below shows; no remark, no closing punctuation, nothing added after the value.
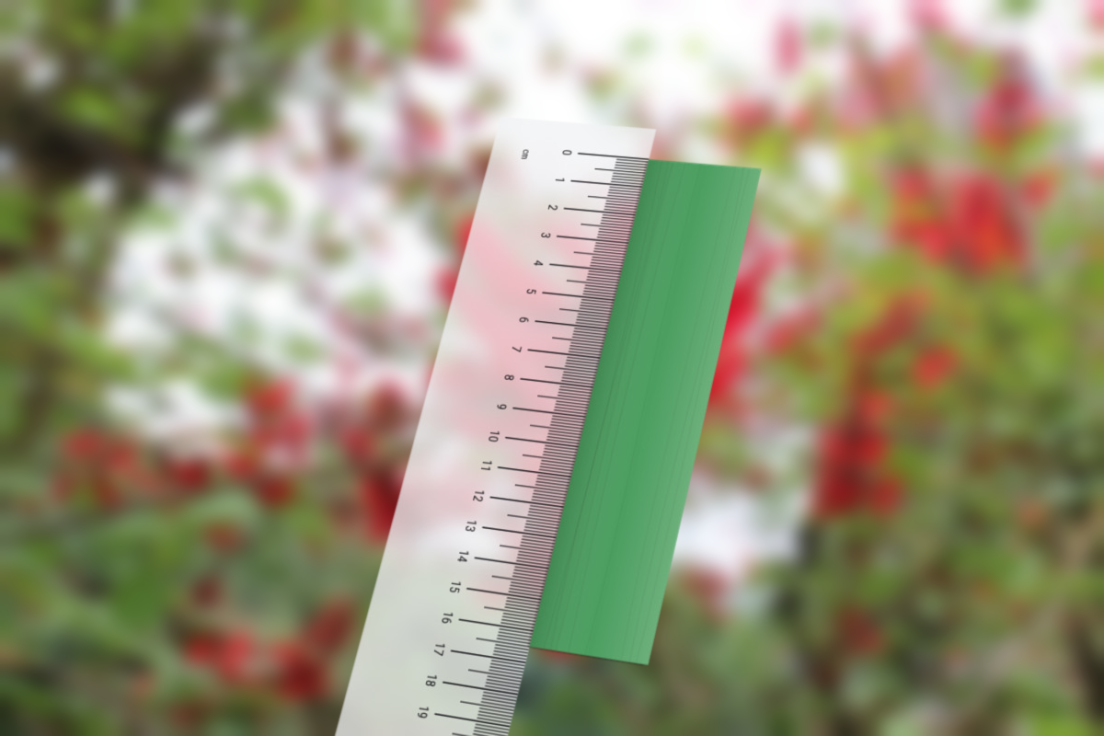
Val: 16.5 cm
